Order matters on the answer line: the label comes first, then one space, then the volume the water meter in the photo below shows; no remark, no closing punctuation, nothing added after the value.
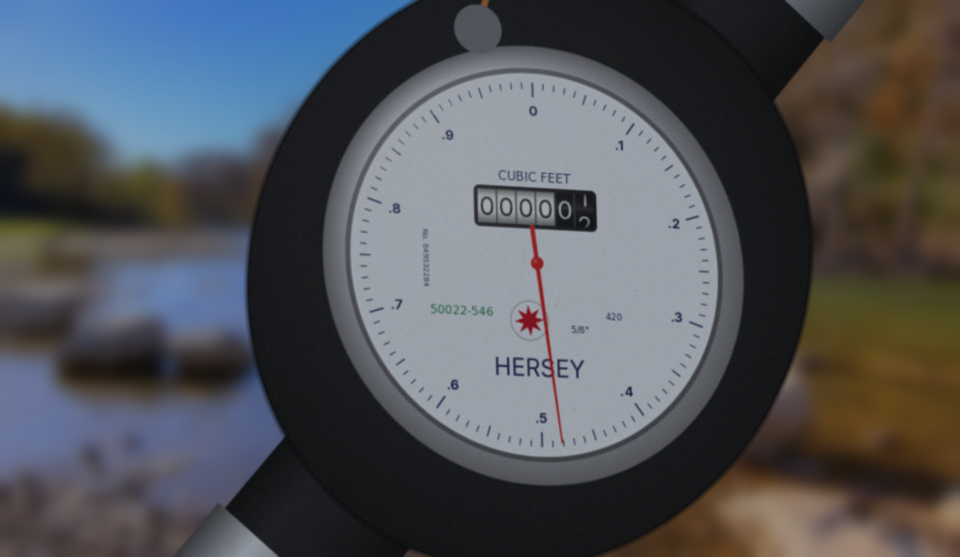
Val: 1.48 ft³
